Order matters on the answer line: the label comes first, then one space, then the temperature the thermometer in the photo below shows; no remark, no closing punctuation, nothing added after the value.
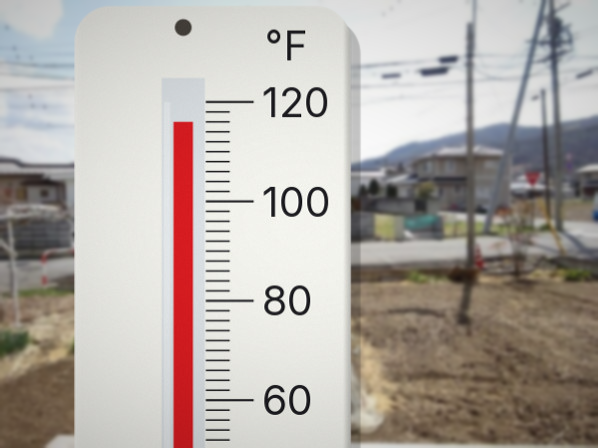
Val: 116 °F
